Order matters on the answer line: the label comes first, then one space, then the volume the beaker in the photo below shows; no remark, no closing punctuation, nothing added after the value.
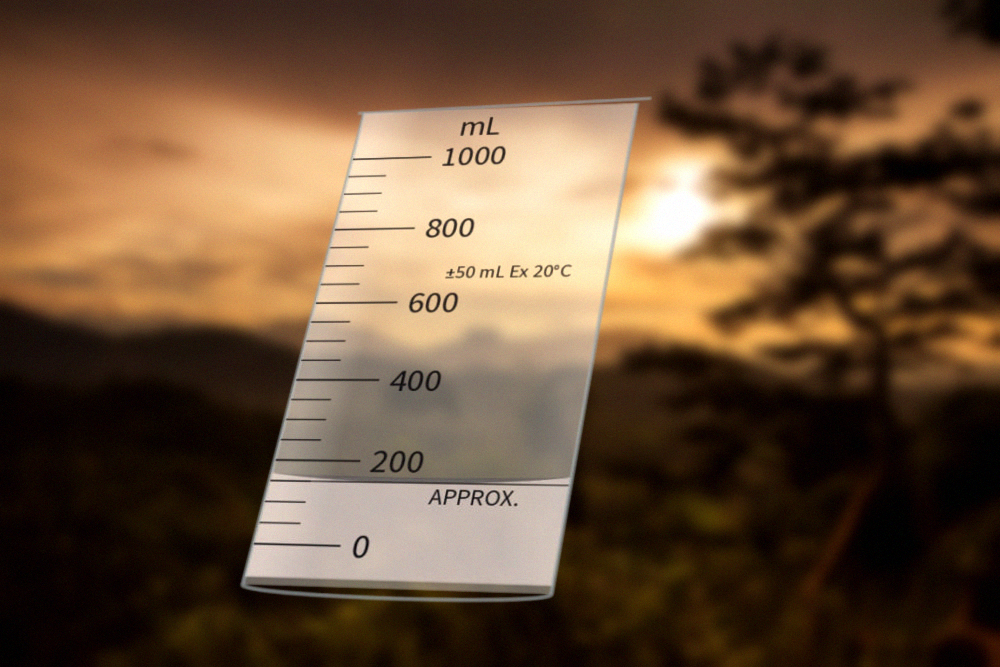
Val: 150 mL
